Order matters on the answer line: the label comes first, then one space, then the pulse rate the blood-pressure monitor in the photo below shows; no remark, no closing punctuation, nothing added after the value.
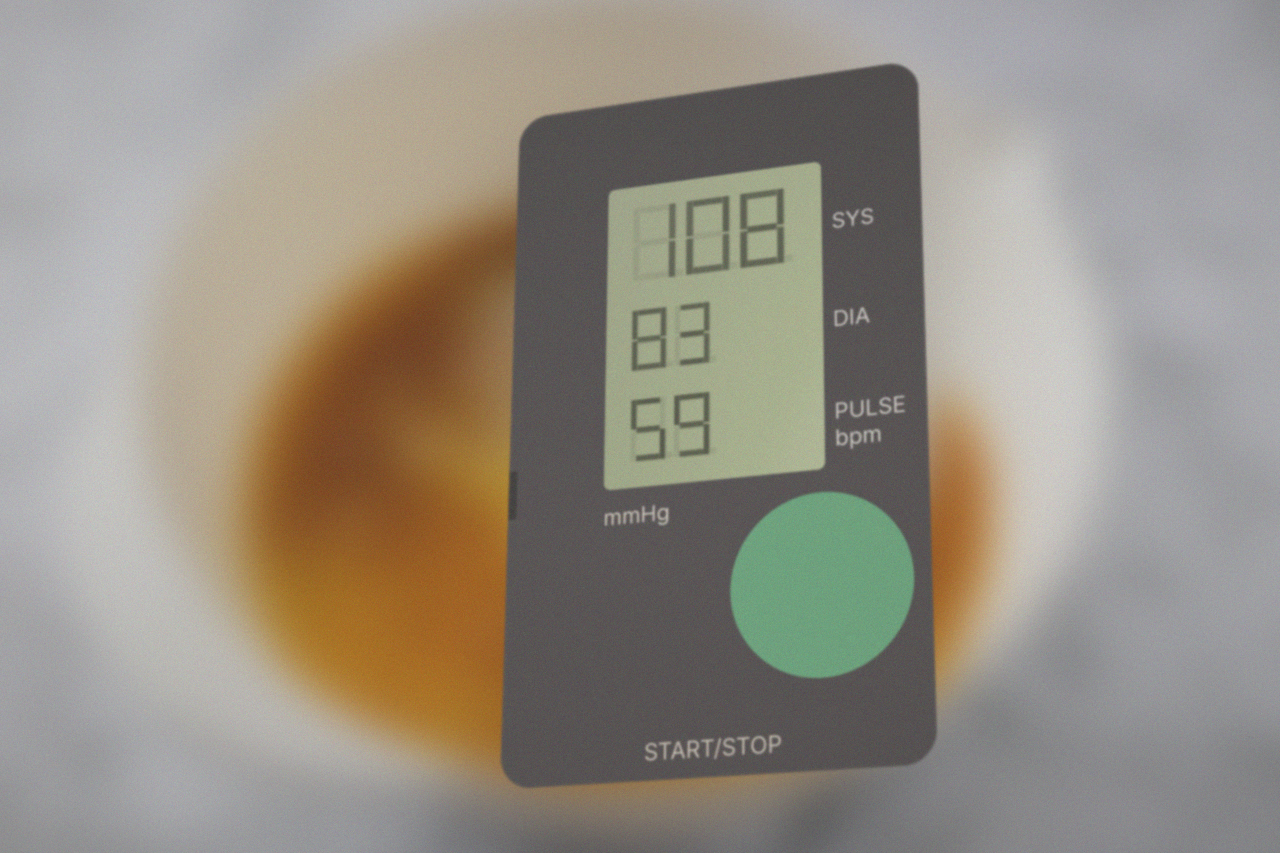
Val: 59 bpm
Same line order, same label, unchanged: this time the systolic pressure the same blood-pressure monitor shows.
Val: 108 mmHg
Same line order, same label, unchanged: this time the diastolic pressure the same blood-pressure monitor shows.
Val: 83 mmHg
